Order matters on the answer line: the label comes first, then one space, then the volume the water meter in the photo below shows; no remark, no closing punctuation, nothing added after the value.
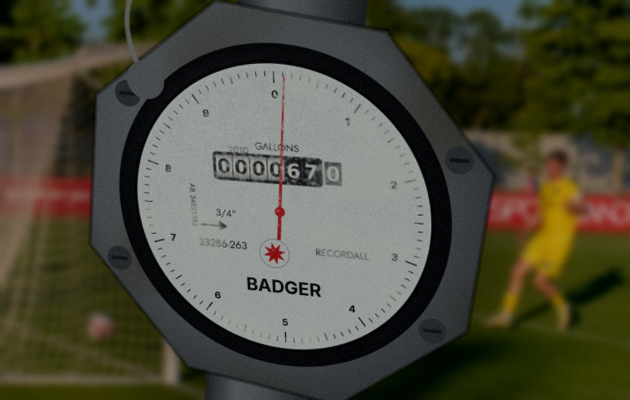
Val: 670.1 gal
